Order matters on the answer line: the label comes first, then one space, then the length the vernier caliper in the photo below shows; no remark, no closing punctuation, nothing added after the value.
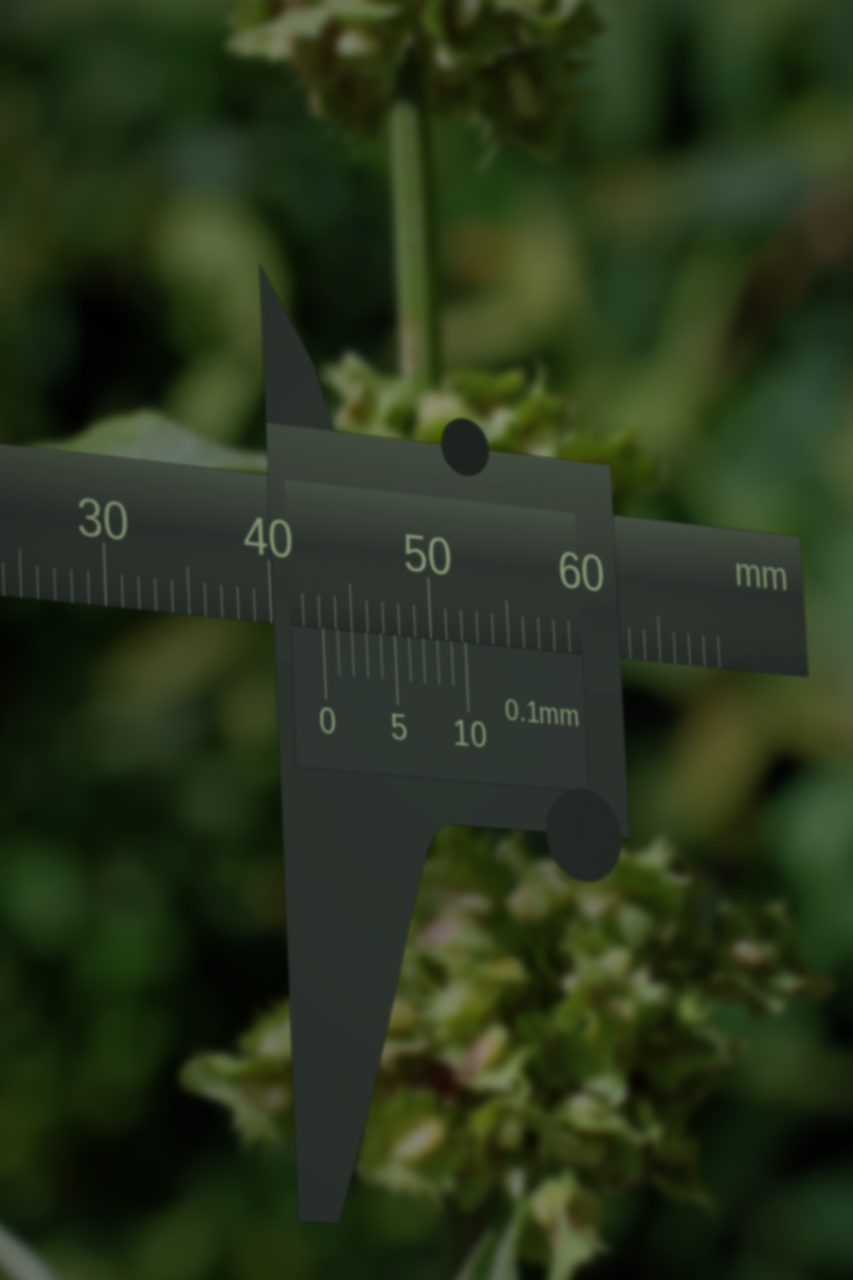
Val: 43.2 mm
